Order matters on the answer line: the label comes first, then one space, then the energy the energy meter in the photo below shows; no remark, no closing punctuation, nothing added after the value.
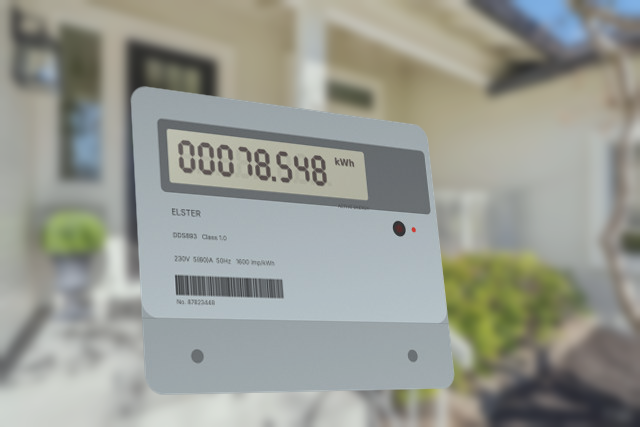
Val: 78.548 kWh
